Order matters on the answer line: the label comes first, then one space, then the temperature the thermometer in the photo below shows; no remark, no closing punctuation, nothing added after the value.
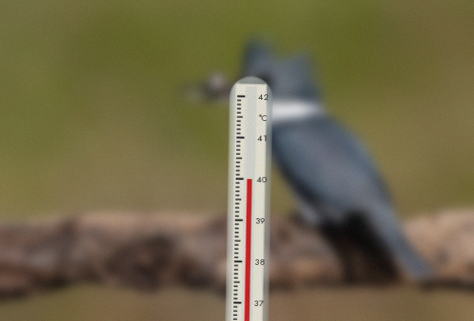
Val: 40 °C
